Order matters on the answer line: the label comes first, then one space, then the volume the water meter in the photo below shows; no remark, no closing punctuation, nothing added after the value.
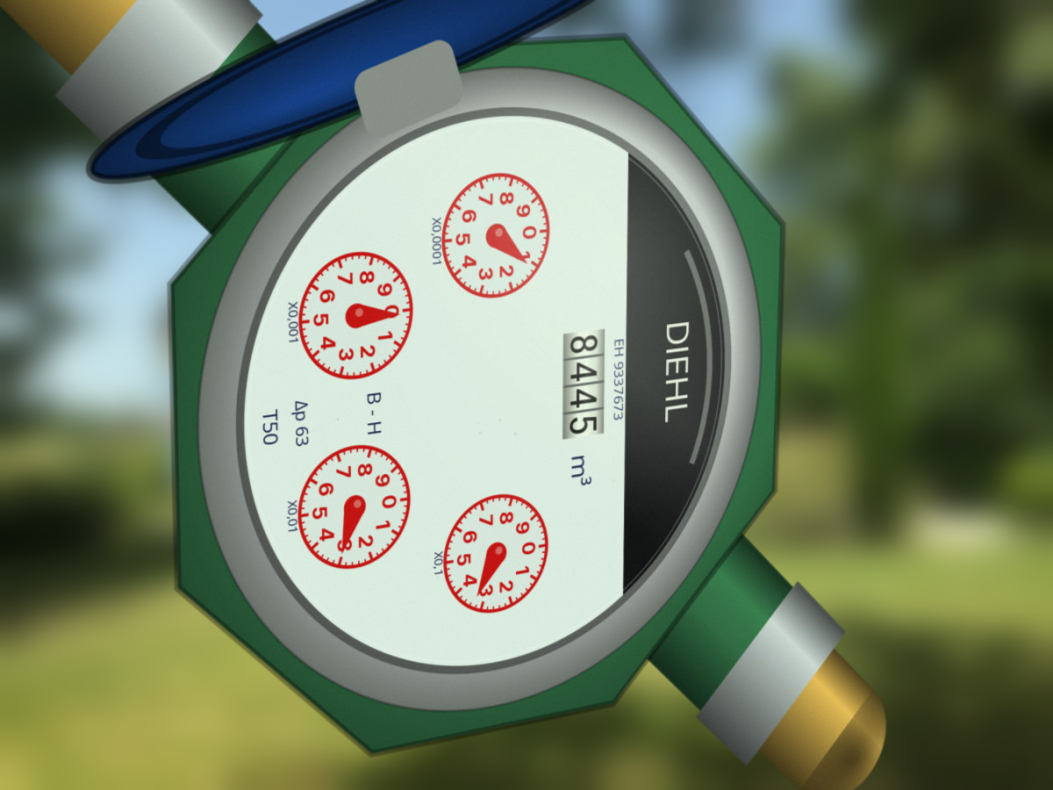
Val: 8445.3301 m³
